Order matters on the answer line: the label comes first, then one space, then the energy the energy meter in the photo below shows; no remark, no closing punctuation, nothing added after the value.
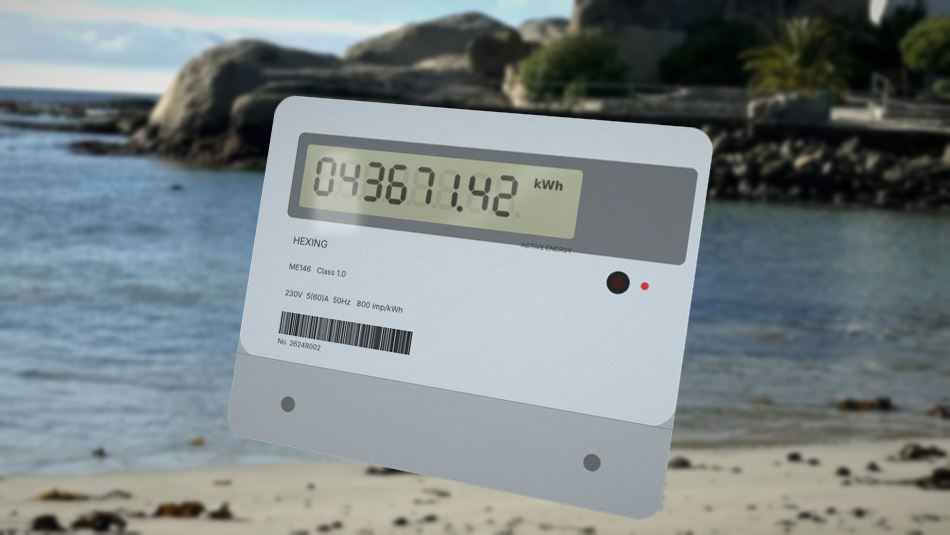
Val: 43671.42 kWh
